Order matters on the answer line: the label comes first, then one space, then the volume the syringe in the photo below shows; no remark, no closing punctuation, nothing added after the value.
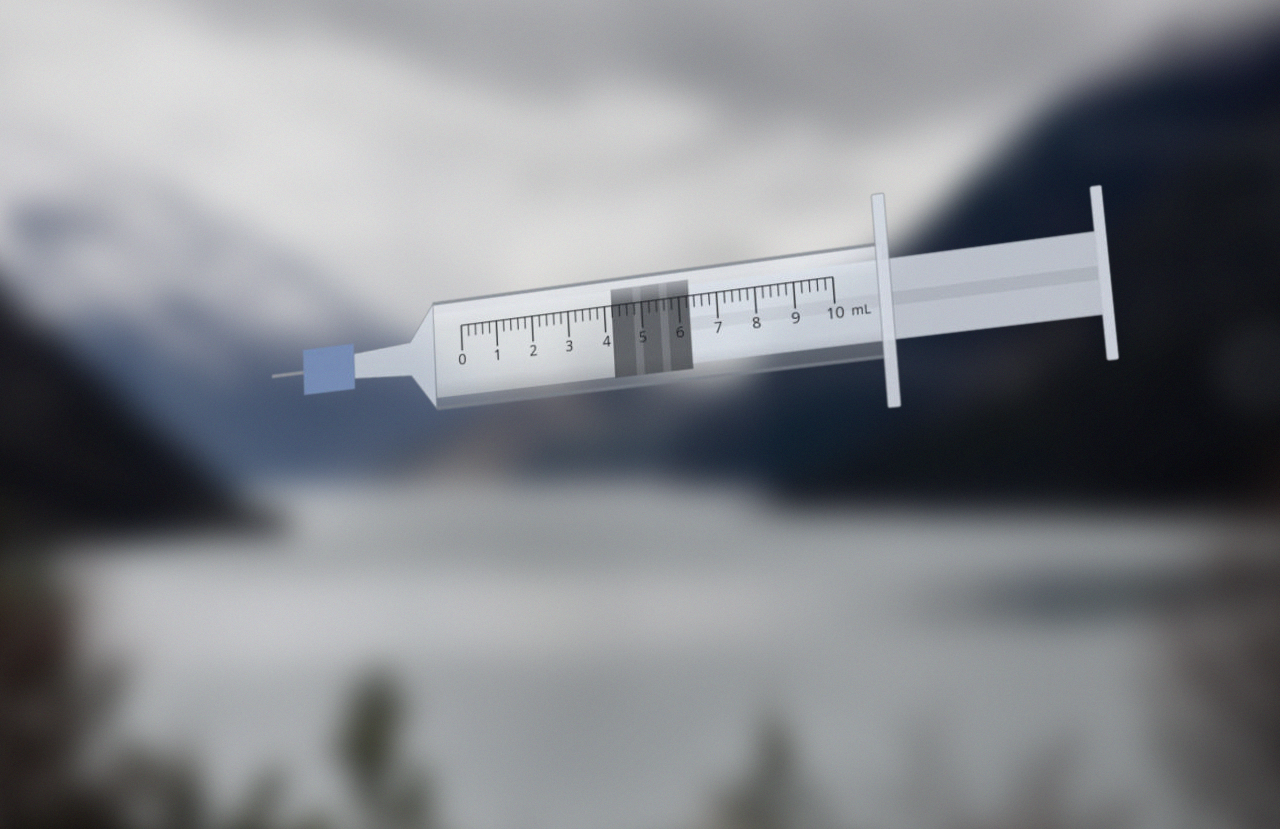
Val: 4.2 mL
